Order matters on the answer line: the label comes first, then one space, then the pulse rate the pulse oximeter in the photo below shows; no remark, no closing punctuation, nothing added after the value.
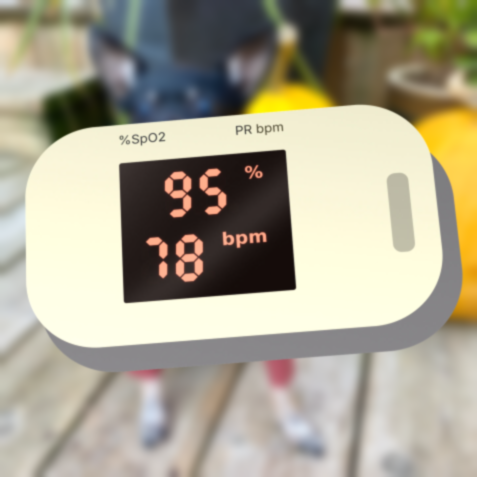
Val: 78 bpm
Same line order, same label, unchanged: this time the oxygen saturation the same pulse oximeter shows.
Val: 95 %
